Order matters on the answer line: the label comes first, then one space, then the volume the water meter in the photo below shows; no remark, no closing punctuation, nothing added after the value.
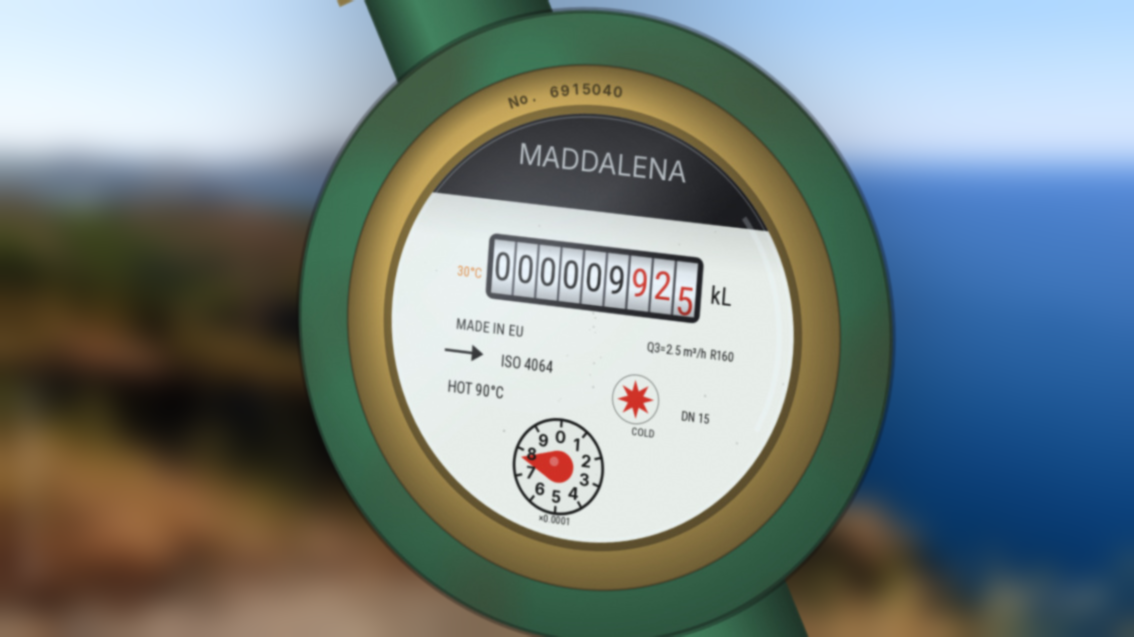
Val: 9.9247 kL
